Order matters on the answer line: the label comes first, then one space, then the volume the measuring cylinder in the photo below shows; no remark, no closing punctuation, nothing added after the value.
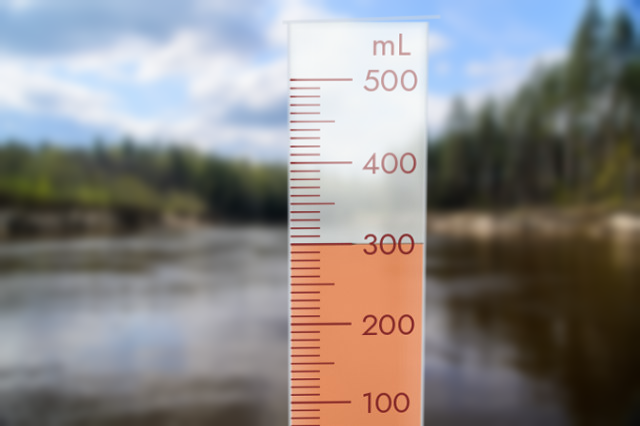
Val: 300 mL
